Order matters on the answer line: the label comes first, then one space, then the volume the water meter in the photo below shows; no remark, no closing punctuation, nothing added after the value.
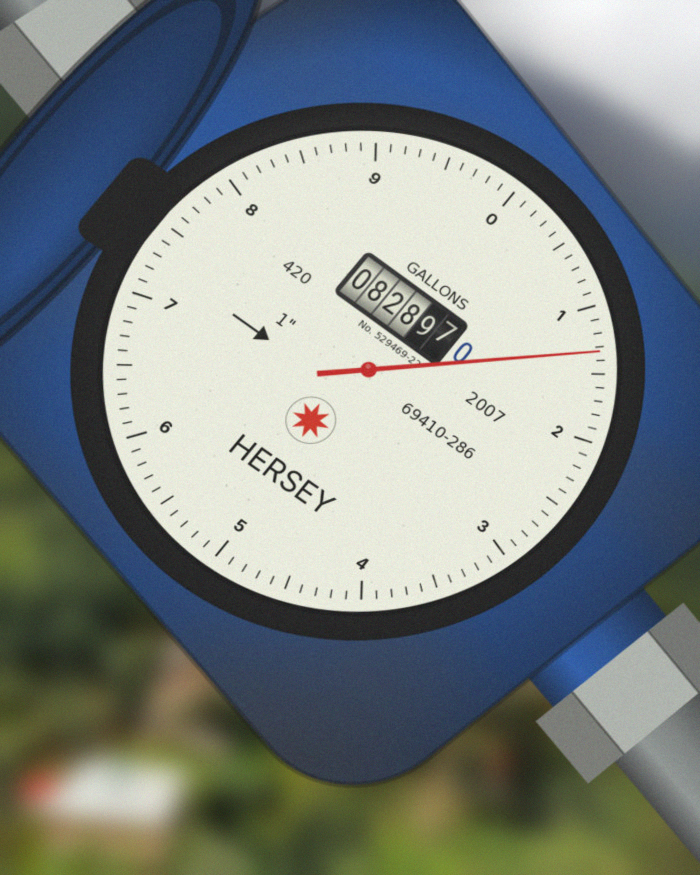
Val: 828971.3 gal
